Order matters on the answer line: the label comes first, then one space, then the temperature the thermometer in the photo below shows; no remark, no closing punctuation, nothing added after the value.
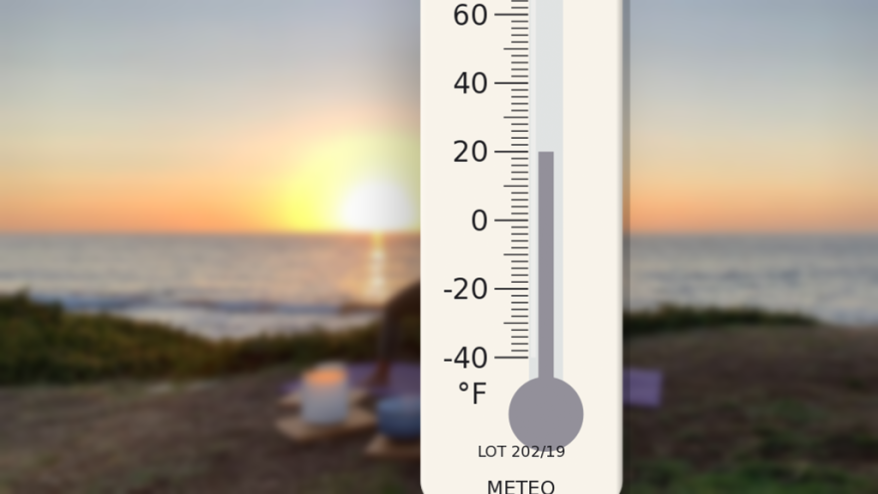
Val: 20 °F
